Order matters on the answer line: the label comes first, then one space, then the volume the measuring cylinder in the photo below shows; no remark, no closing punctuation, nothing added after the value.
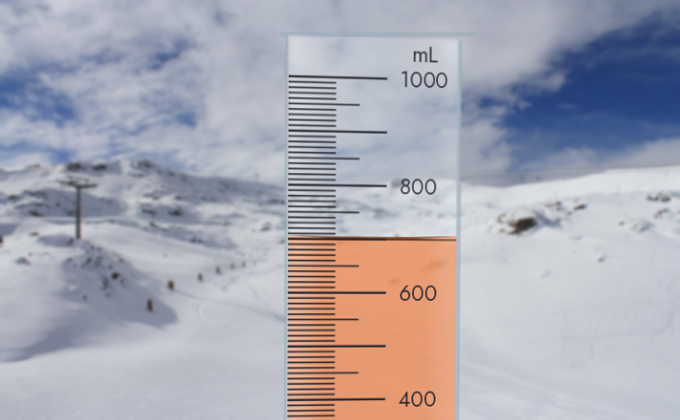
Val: 700 mL
